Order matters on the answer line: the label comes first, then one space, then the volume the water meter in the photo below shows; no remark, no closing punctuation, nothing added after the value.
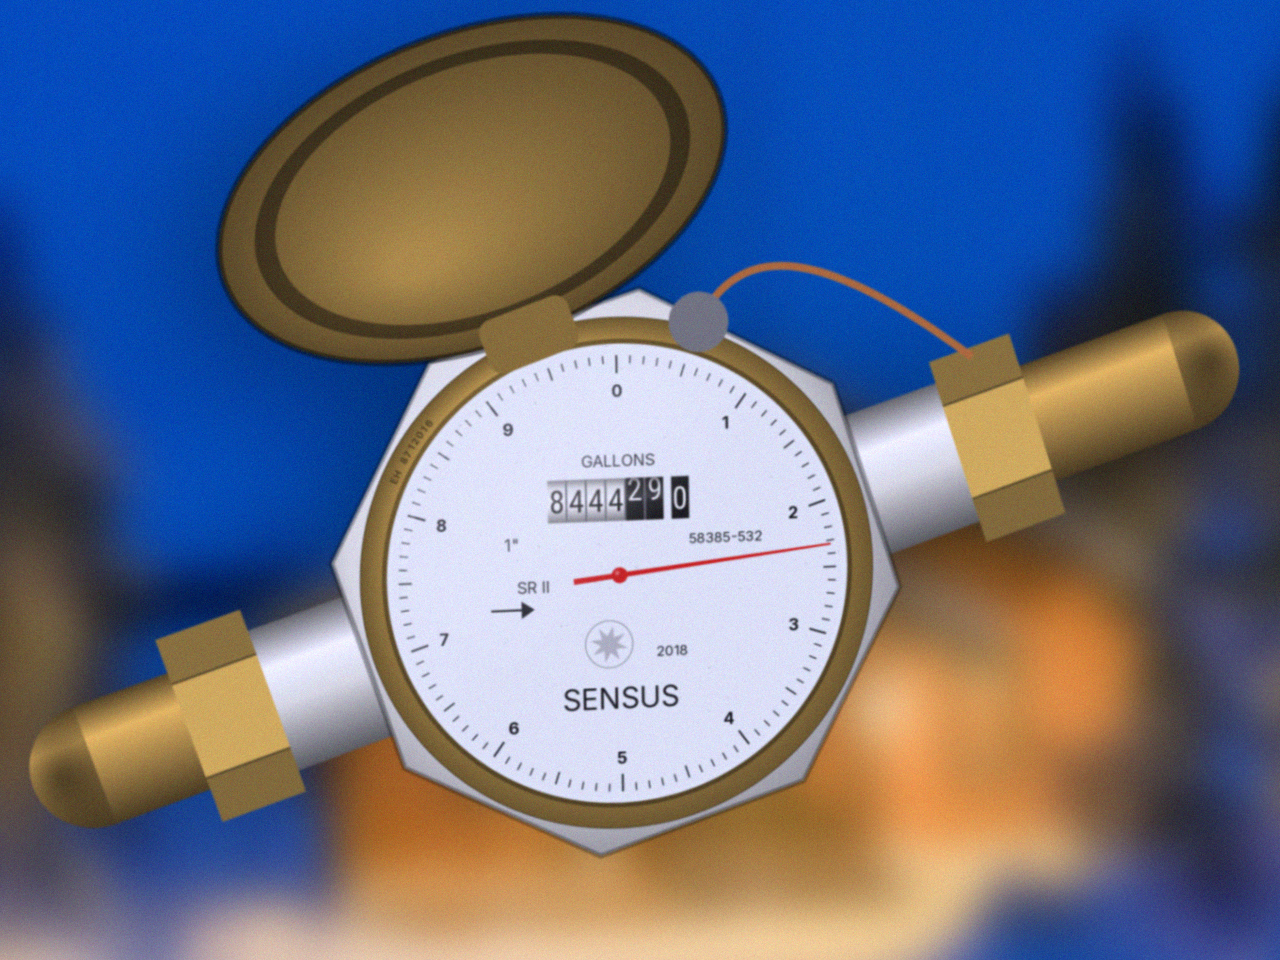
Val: 8444292.3 gal
